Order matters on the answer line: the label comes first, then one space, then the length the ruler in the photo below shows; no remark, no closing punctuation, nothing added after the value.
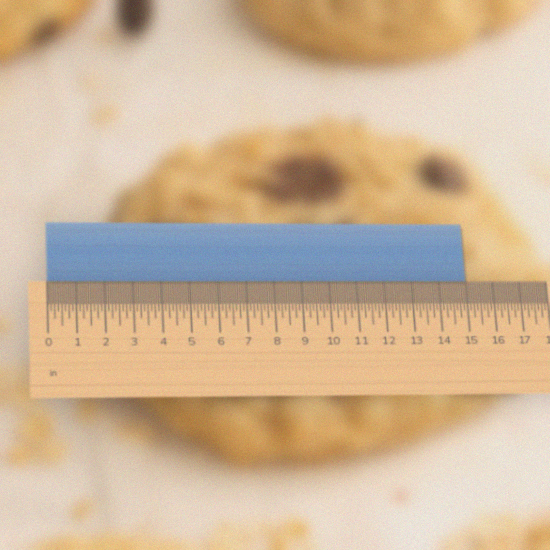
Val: 15 in
